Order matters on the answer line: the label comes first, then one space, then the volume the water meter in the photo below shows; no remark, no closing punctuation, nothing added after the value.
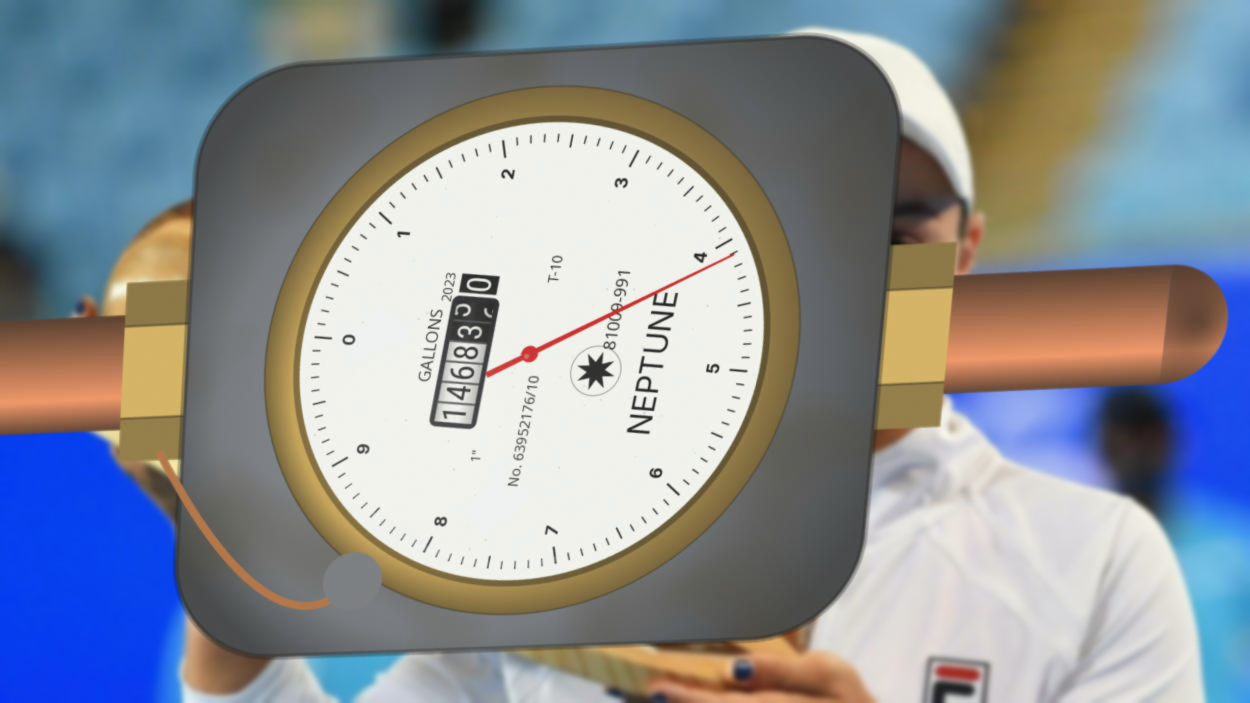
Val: 1468354.1 gal
